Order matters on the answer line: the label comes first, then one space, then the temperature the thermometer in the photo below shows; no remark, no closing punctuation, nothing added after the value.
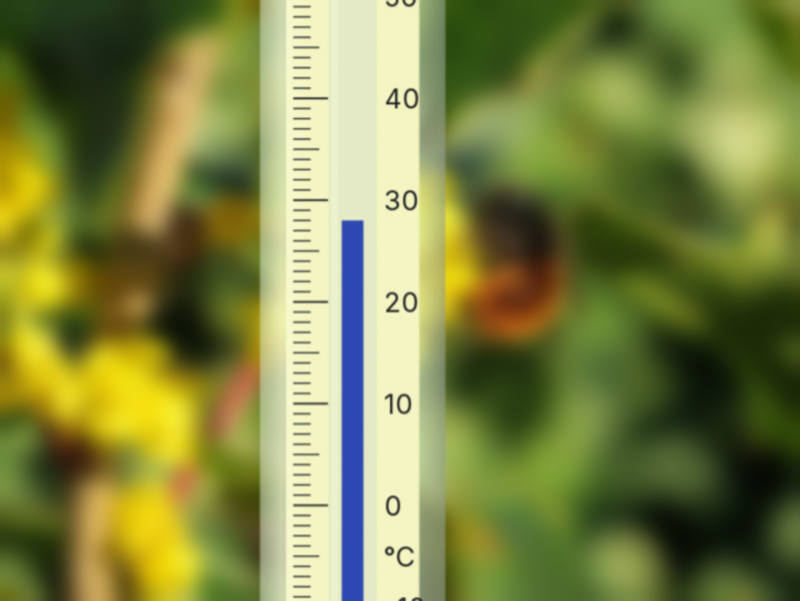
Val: 28 °C
